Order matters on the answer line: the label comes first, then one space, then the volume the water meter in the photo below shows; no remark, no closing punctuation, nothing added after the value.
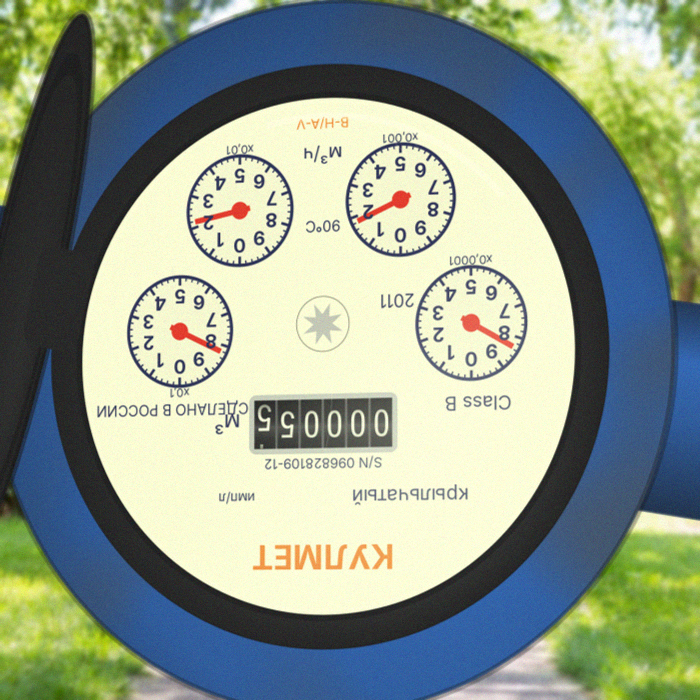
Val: 54.8218 m³
